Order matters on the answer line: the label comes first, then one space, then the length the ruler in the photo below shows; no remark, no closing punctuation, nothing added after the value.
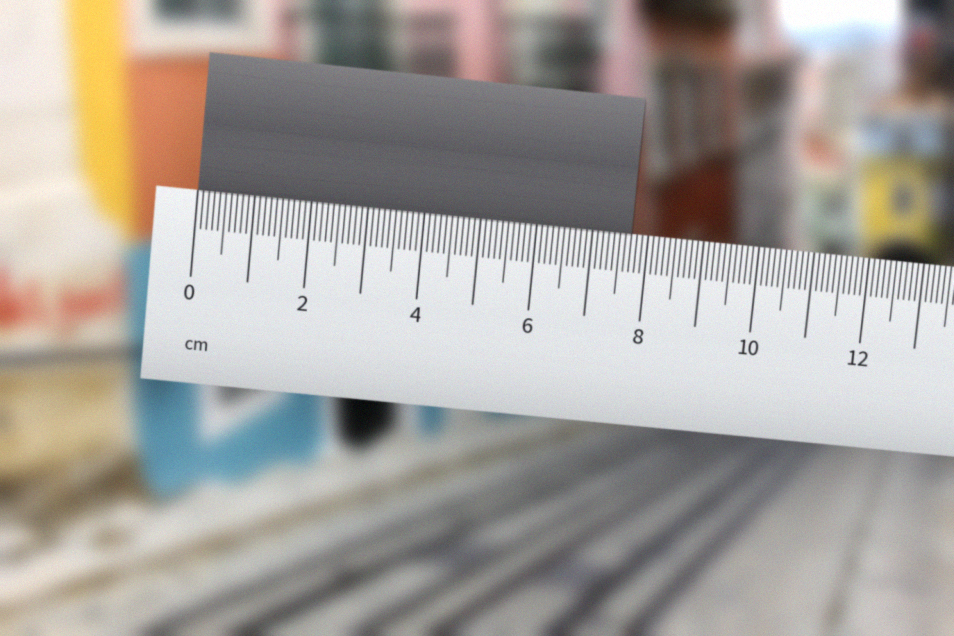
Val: 7.7 cm
